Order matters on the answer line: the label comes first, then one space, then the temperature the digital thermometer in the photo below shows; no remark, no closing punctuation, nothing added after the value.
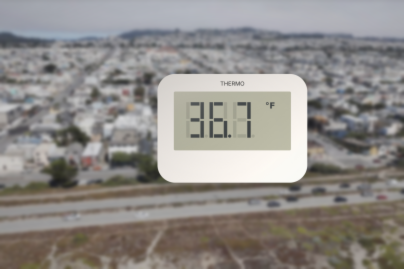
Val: 36.7 °F
